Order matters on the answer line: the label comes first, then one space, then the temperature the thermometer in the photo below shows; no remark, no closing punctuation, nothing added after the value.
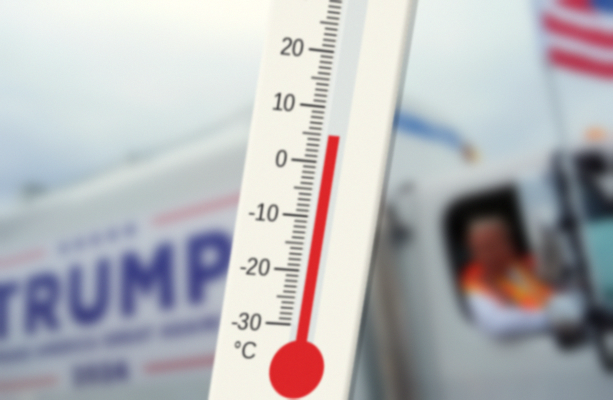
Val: 5 °C
